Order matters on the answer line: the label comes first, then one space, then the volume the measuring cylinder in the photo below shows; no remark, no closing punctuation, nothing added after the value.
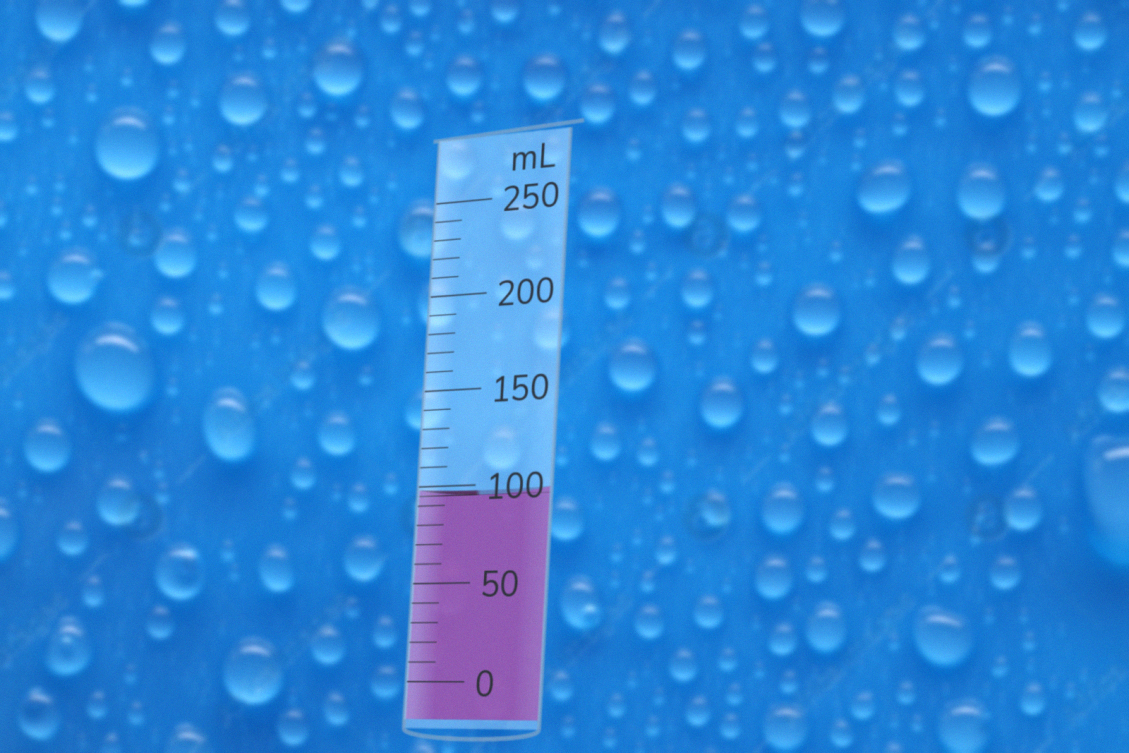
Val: 95 mL
